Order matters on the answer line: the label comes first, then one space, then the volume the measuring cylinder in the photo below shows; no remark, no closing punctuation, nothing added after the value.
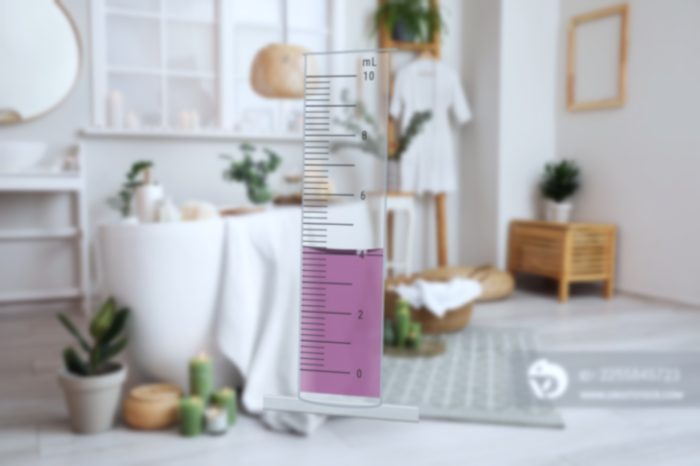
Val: 4 mL
